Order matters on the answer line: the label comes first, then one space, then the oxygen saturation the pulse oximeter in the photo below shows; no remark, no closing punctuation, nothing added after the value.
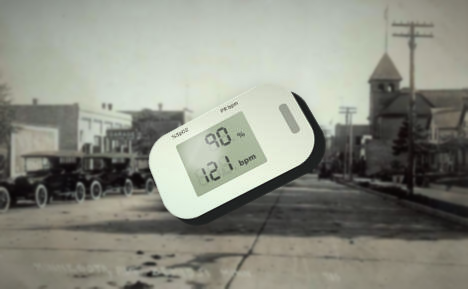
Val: 90 %
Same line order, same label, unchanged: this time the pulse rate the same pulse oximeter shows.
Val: 121 bpm
